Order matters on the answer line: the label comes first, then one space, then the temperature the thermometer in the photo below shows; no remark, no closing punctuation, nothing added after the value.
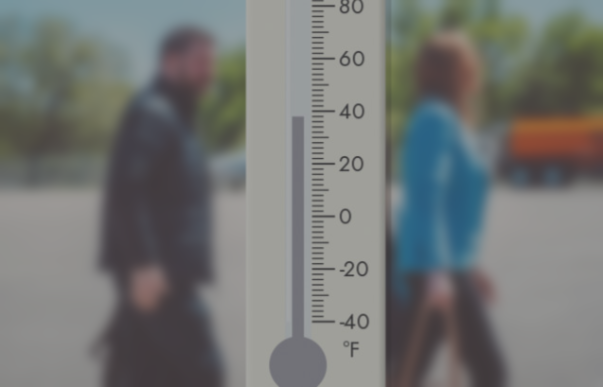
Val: 38 °F
